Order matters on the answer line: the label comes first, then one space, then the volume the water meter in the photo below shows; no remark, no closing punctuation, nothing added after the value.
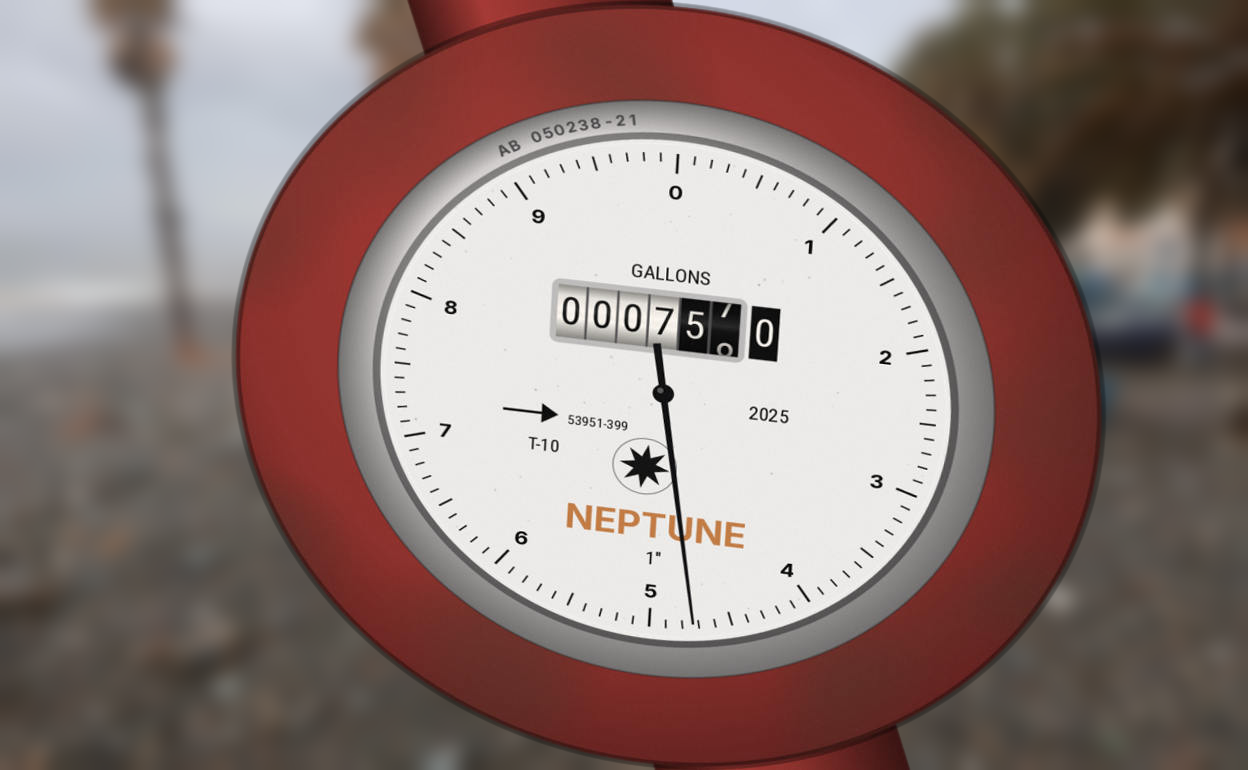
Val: 7574.7 gal
